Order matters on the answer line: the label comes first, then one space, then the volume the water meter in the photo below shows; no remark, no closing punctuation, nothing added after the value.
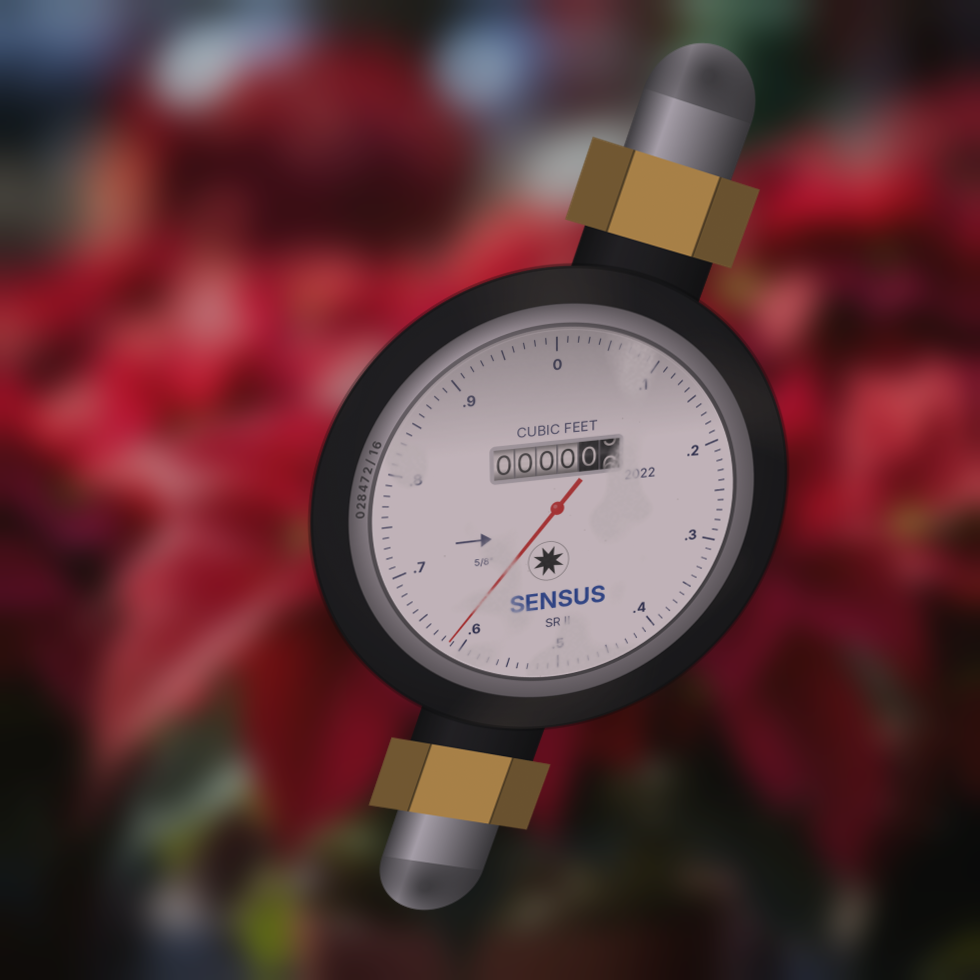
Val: 5.61 ft³
